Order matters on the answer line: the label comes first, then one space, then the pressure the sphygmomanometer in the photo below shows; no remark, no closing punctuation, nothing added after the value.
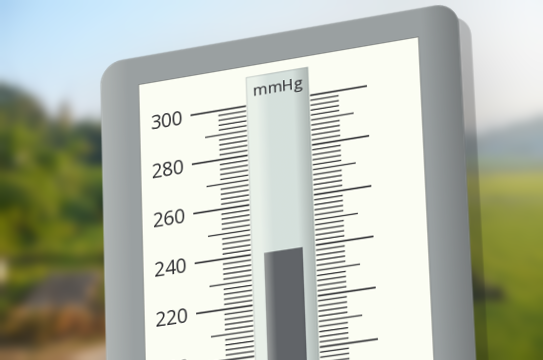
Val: 240 mmHg
